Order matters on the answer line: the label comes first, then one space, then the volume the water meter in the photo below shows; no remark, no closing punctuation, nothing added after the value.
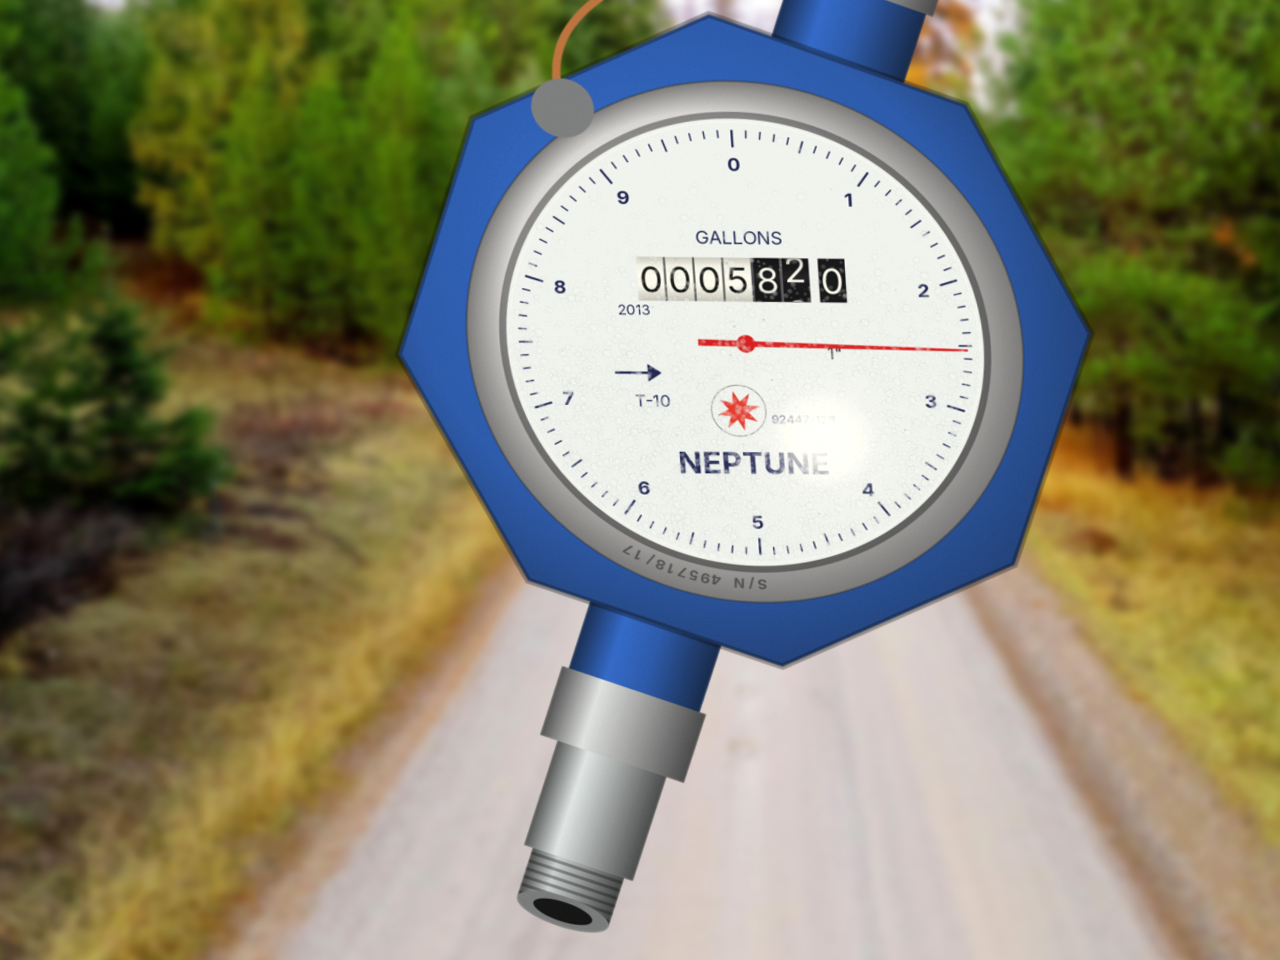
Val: 5822.5 gal
